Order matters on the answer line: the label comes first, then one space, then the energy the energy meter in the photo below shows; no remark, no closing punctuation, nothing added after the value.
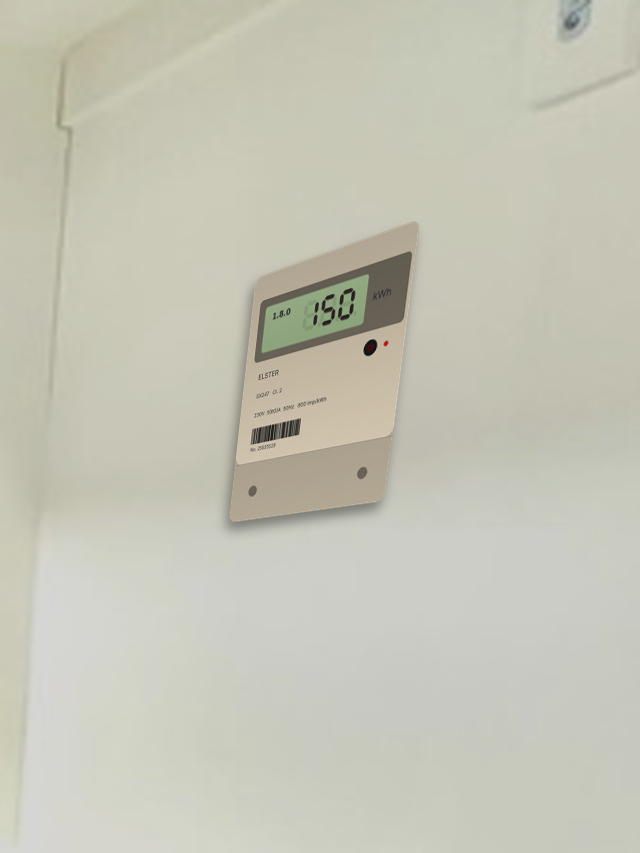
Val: 150 kWh
